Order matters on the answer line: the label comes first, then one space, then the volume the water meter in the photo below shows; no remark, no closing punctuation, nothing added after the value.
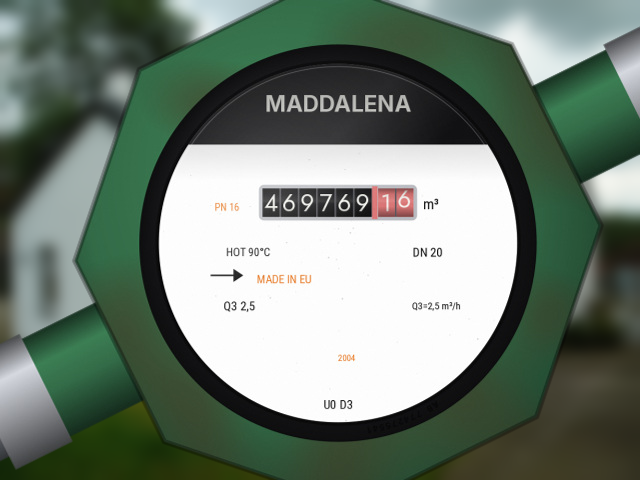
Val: 469769.16 m³
